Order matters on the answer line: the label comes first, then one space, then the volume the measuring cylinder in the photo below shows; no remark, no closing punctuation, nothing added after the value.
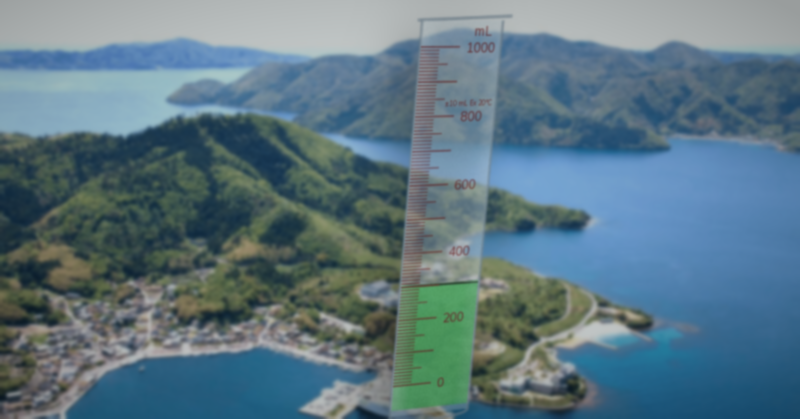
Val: 300 mL
